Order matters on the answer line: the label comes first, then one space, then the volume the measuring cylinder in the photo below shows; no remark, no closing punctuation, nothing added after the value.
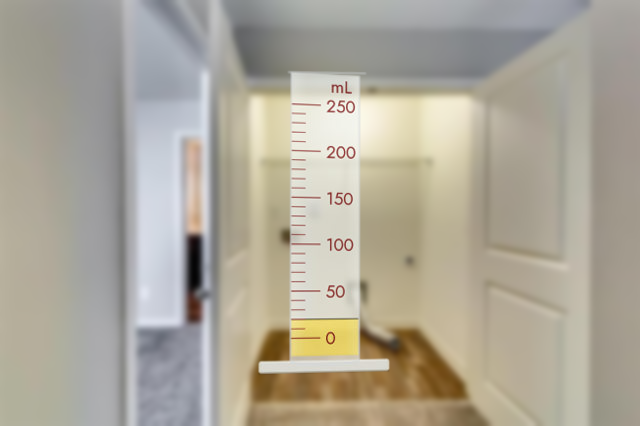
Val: 20 mL
